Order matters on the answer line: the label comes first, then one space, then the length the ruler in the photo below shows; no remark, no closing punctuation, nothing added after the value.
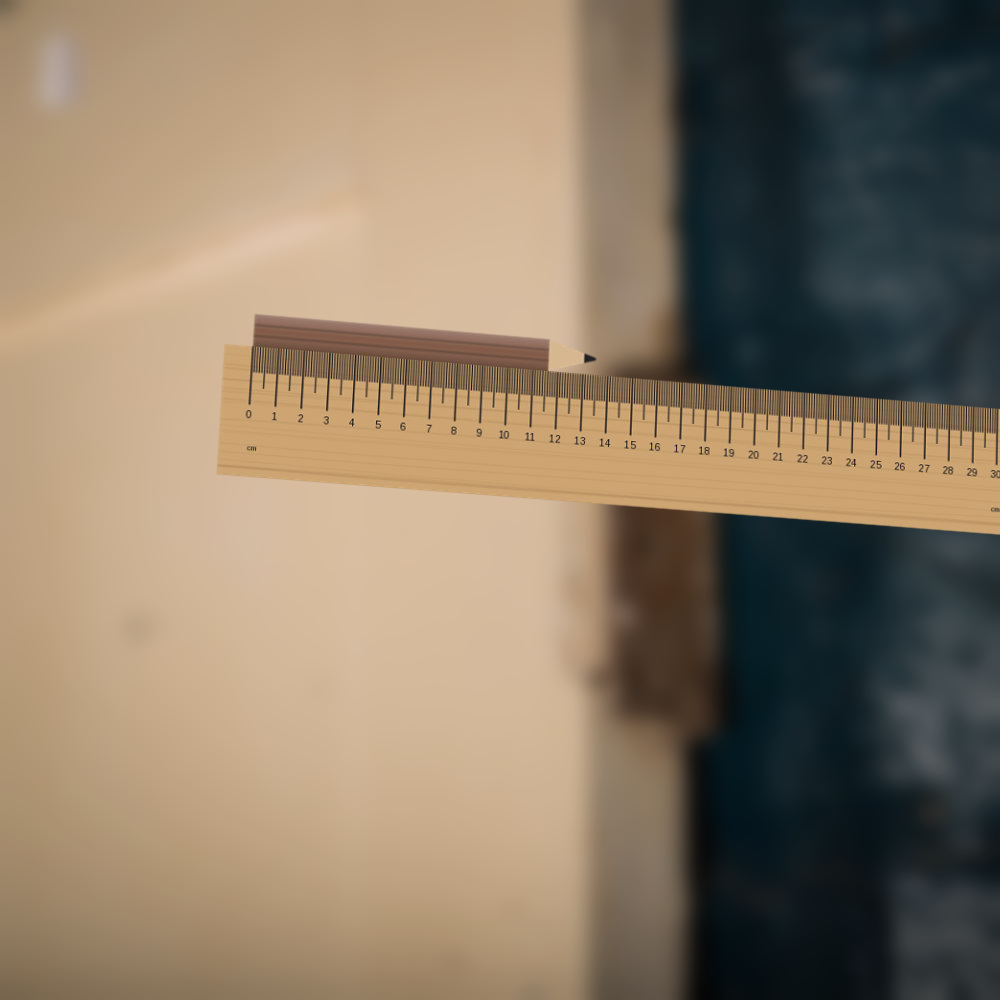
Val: 13.5 cm
